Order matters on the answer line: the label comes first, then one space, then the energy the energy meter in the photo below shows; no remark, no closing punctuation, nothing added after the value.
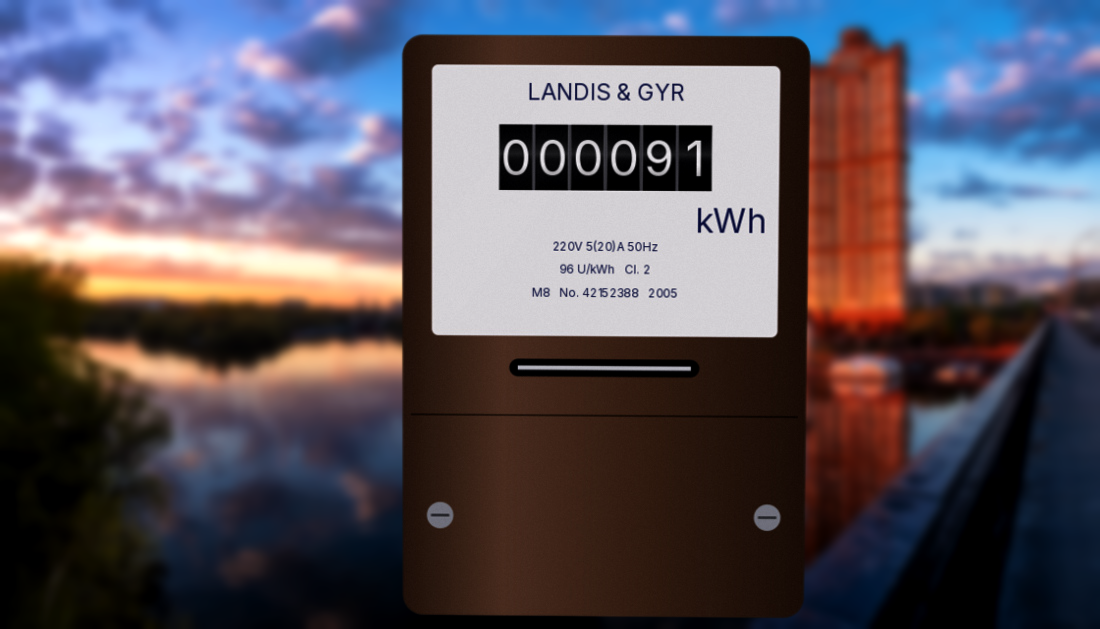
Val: 91 kWh
